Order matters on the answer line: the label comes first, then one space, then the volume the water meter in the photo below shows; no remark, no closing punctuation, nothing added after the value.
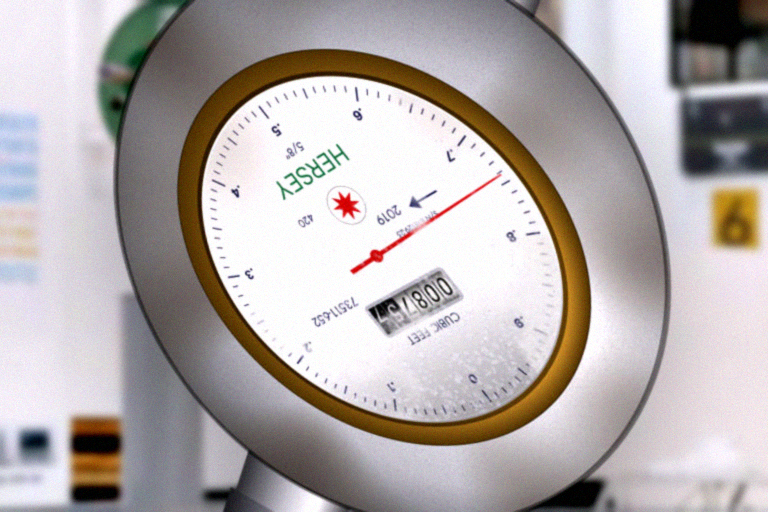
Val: 8756.74 ft³
